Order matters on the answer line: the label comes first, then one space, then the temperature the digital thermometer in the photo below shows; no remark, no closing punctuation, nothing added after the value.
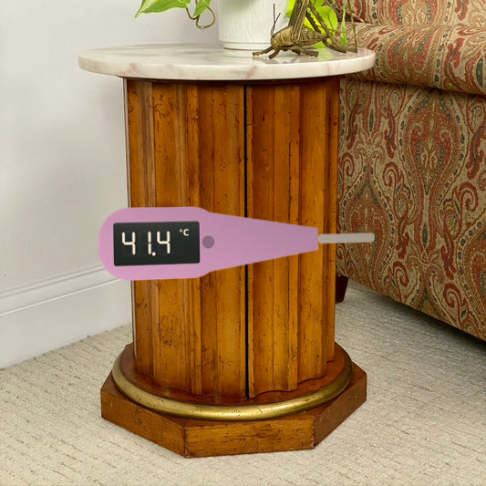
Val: 41.4 °C
